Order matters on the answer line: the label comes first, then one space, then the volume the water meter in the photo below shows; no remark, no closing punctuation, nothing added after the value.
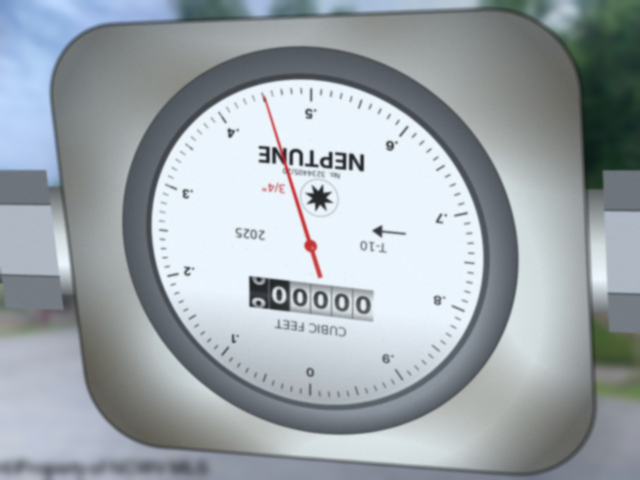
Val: 8.45 ft³
